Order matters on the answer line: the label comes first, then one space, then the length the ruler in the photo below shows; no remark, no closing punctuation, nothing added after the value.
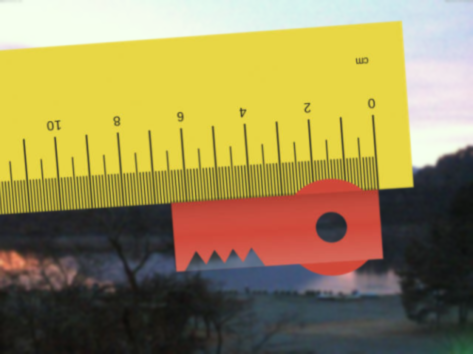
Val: 6.5 cm
